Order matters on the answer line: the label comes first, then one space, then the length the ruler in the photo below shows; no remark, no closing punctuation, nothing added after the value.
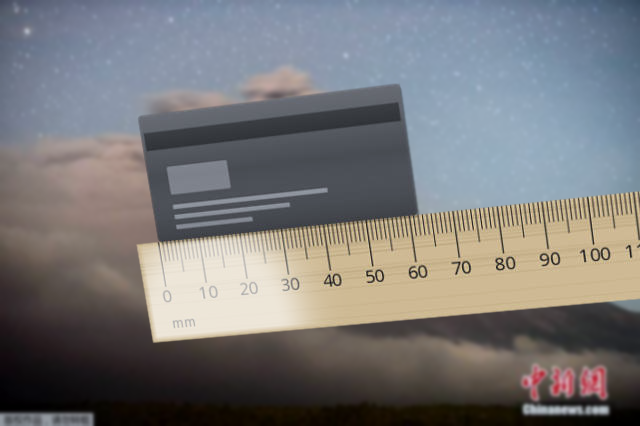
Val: 62 mm
